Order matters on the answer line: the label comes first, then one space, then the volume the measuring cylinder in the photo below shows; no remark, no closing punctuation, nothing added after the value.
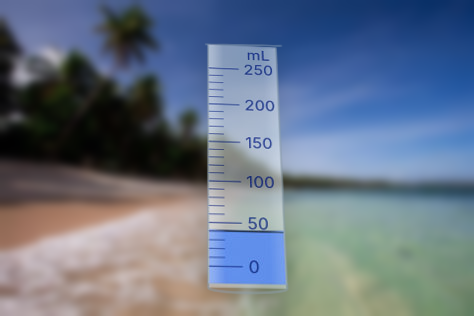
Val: 40 mL
